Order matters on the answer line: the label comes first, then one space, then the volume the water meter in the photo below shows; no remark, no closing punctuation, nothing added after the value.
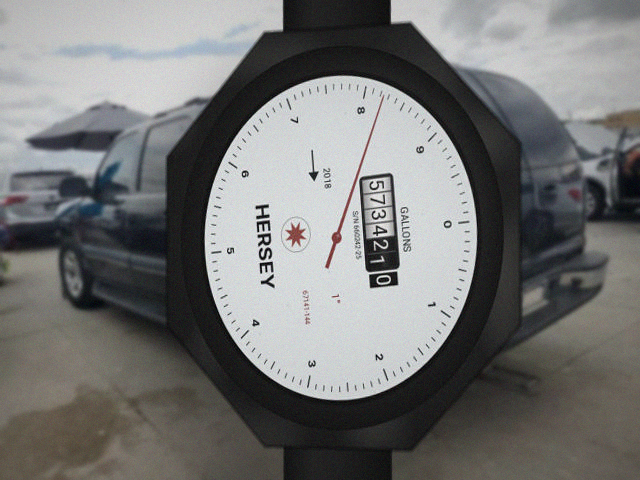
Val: 5734208.2 gal
